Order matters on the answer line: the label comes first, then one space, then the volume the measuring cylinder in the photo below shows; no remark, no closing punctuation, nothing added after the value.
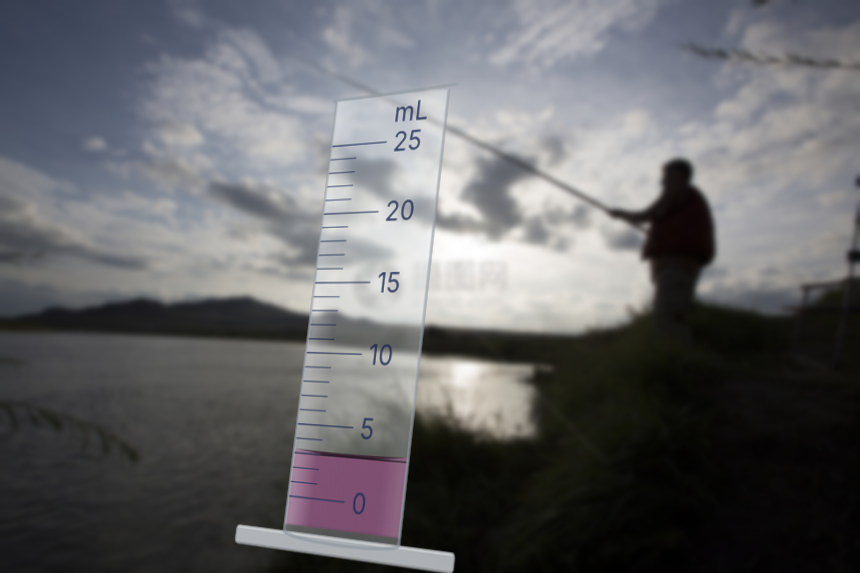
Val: 3 mL
